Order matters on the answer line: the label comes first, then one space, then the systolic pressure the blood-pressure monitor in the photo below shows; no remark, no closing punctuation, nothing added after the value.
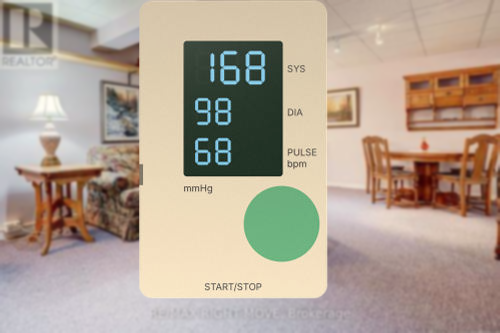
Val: 168 mmHg
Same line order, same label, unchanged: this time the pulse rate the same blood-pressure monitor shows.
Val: 68 bpm
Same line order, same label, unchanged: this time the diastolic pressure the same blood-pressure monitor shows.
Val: 98 mmHg
